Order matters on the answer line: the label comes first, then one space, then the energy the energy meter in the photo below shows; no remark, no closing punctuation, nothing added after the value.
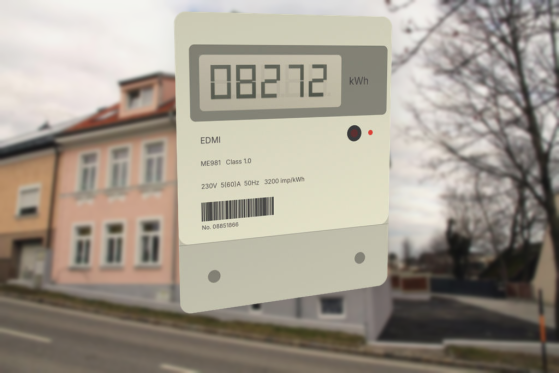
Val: 8272 kWh
